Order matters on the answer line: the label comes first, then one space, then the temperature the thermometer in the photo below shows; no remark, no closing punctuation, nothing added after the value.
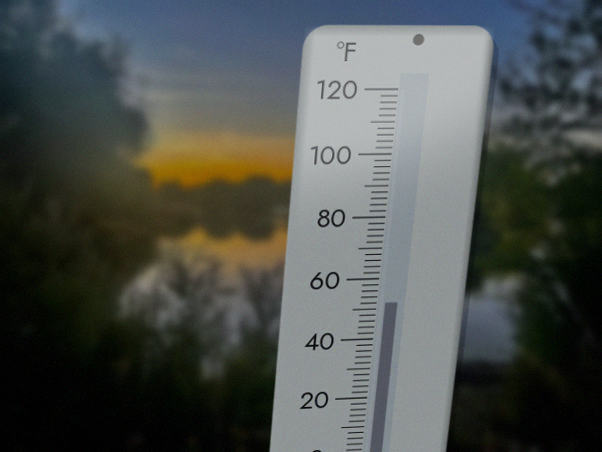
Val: 52 °F
